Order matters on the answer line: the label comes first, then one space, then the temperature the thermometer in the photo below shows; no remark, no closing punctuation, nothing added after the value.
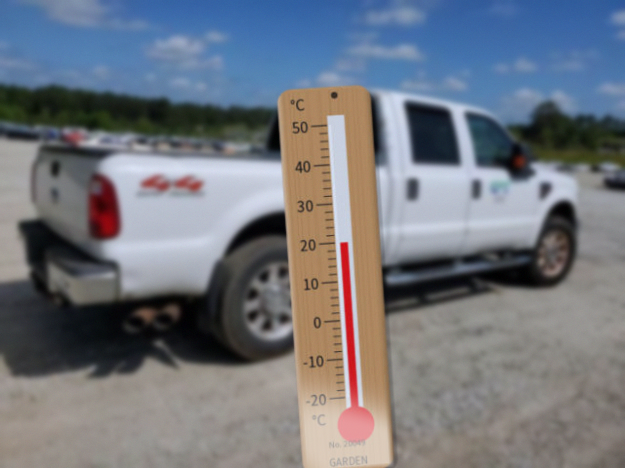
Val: 20 °C
